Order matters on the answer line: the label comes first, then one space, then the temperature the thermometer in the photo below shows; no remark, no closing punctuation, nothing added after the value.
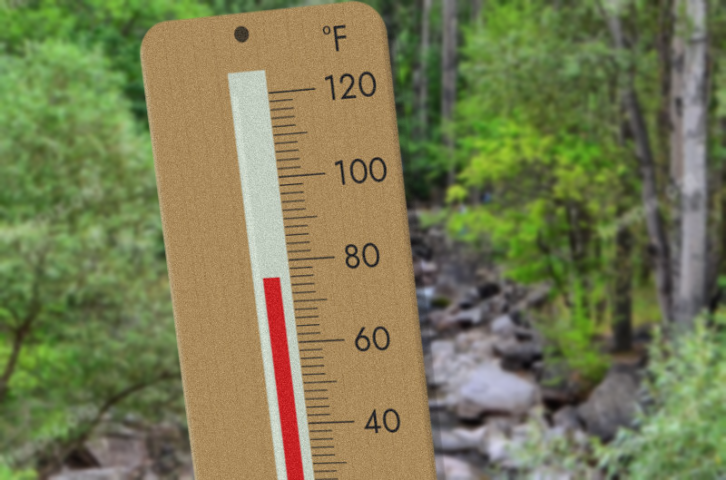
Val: 76 °F
